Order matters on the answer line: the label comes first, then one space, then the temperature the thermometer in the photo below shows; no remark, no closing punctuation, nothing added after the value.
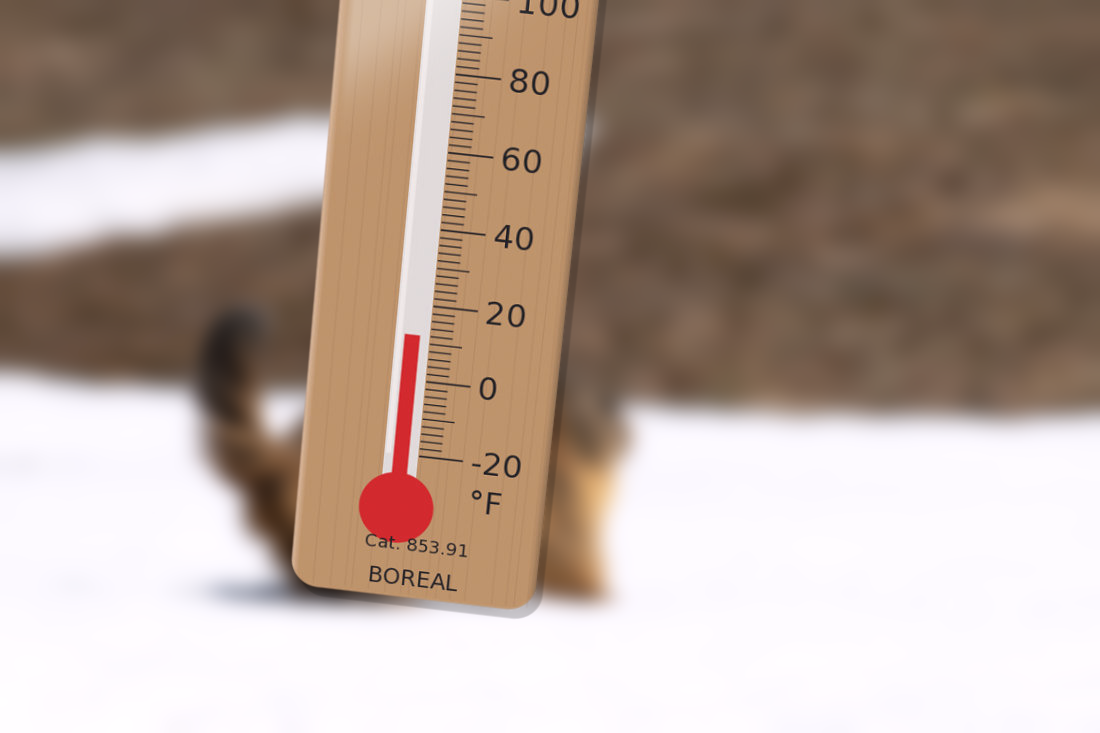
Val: 12 °F
